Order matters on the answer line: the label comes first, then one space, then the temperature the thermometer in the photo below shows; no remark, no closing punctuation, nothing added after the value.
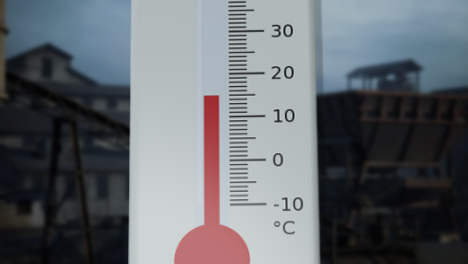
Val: 15 °C
